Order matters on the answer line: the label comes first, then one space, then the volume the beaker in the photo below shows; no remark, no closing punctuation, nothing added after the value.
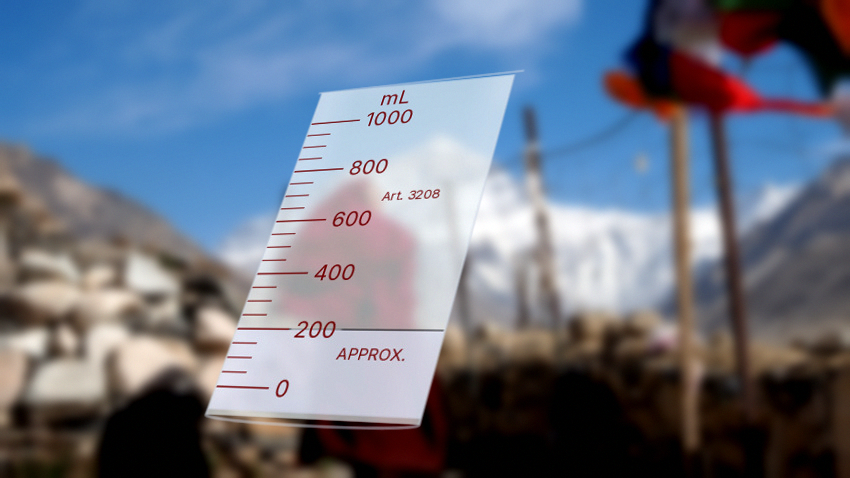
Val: 200 mL
